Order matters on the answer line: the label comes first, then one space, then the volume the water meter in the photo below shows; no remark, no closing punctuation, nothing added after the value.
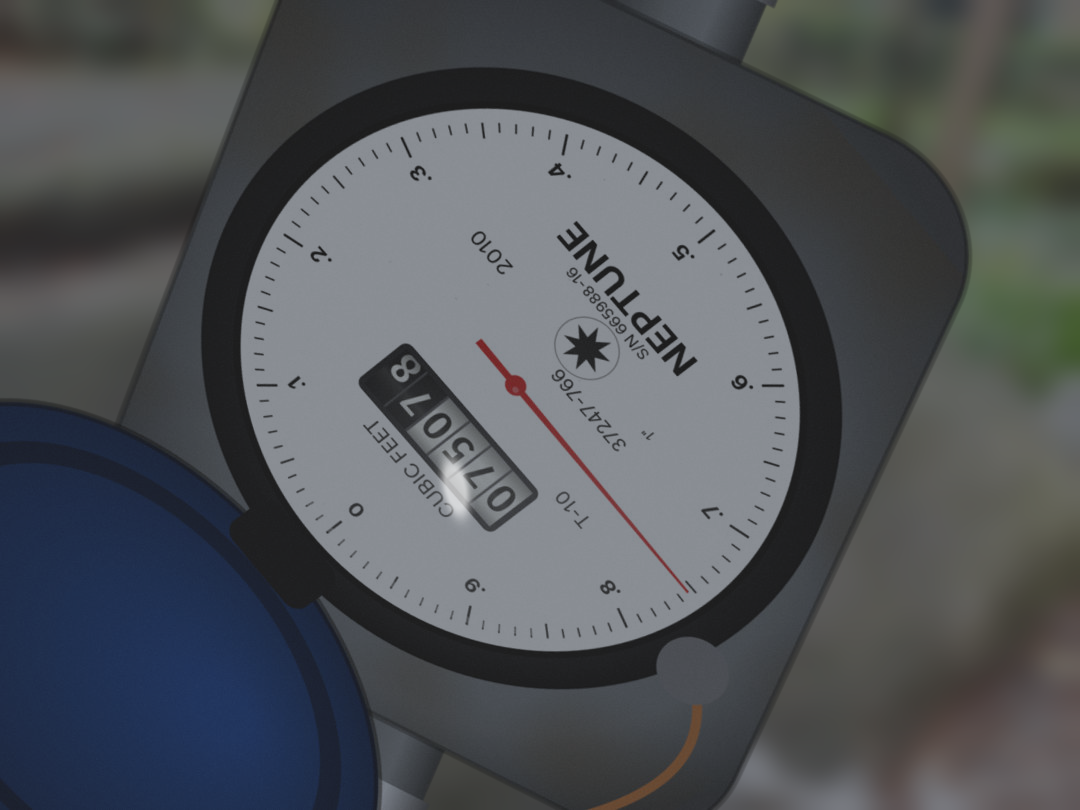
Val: 75077.75 ft³
